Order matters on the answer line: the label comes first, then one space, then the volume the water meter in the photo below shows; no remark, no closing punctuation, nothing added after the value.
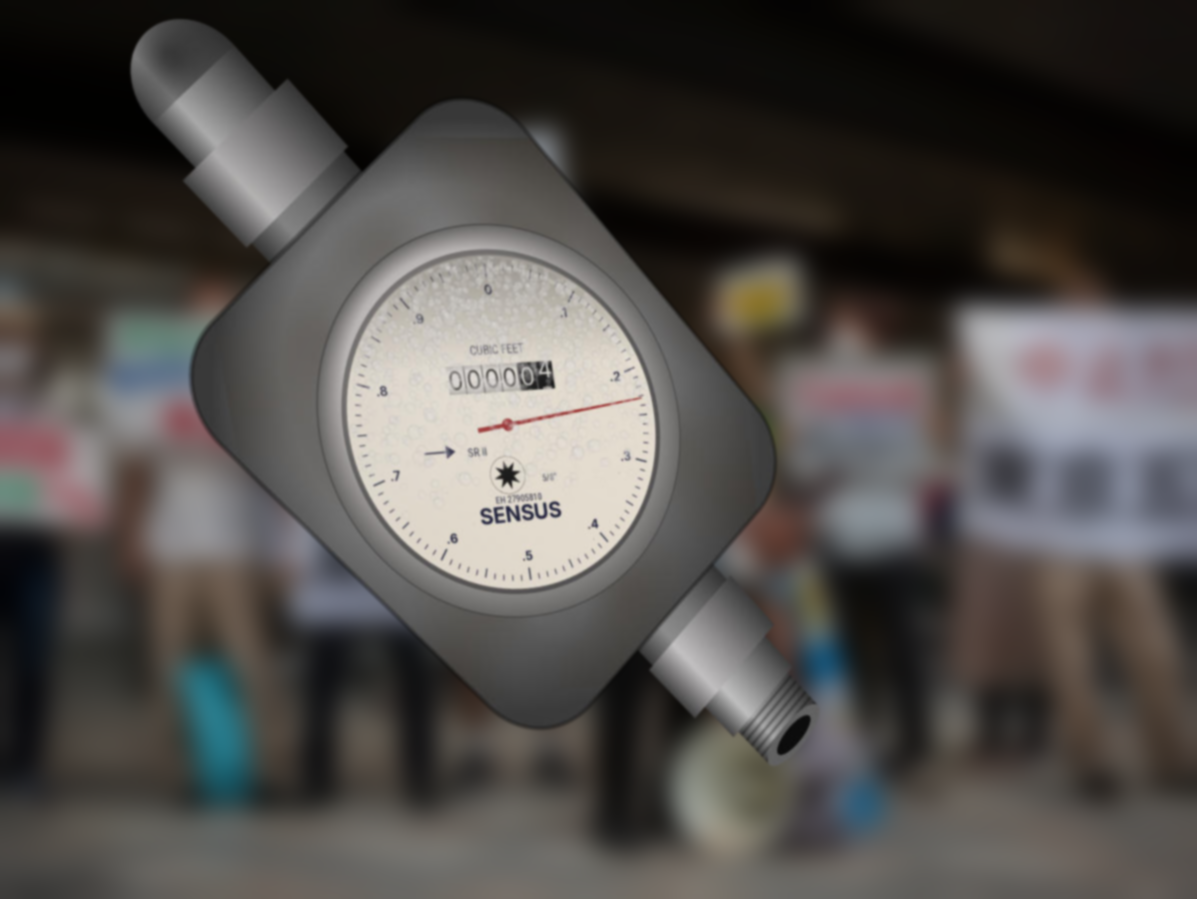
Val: 4.23 ft³
